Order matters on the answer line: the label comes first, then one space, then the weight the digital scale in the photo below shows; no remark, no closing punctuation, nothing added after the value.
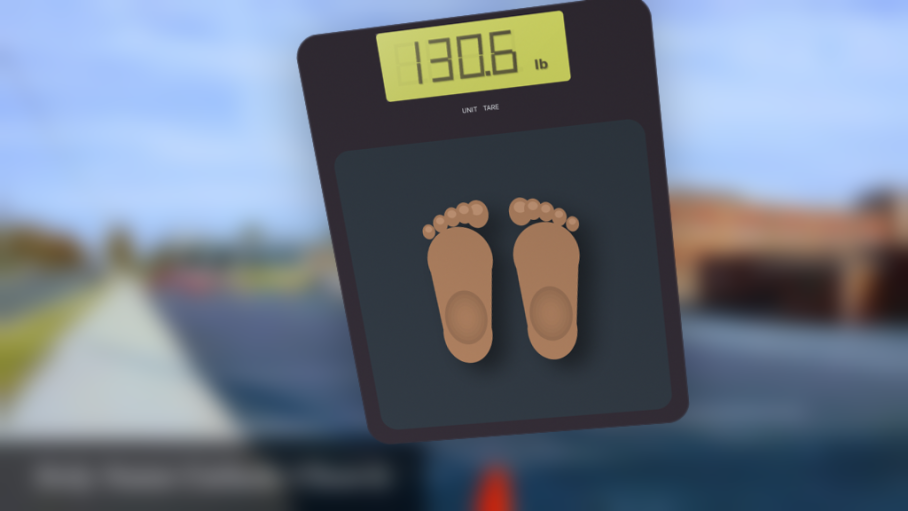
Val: 130.6 lb
